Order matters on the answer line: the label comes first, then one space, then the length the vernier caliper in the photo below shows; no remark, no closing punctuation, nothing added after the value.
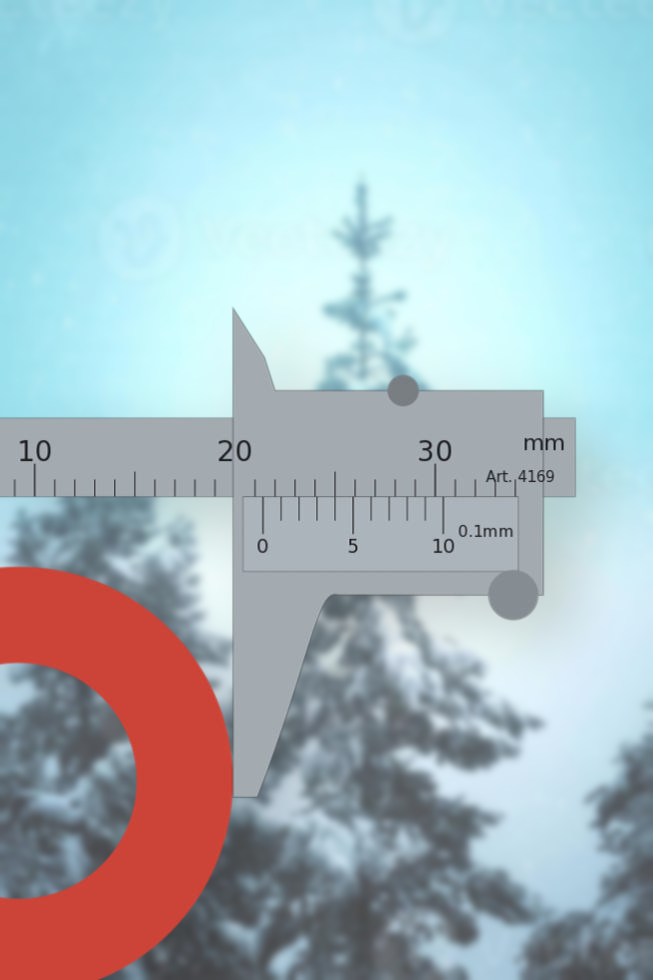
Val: 21.4 mm
